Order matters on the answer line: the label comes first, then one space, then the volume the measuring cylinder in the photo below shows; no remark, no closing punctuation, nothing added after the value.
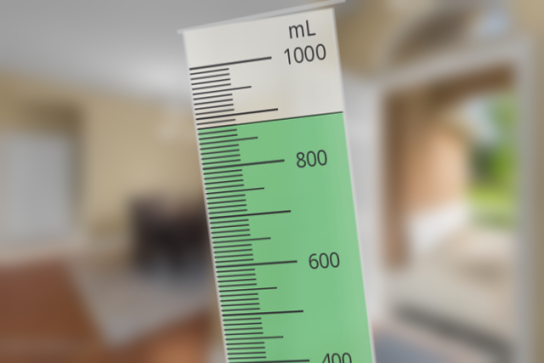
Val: 880 mL
